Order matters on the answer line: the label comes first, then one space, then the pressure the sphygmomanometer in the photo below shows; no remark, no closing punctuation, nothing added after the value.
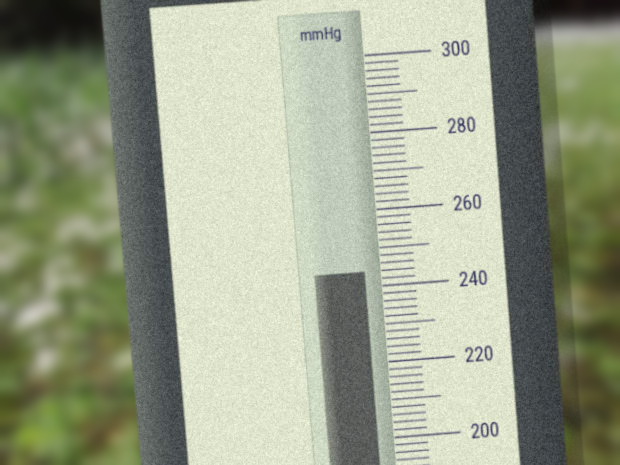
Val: 244 mmHg
